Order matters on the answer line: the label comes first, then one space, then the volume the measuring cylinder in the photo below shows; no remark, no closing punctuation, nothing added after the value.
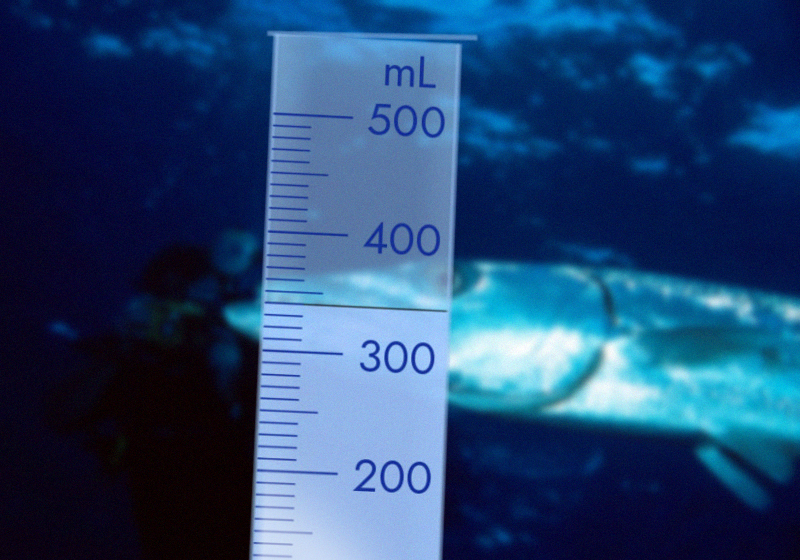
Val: 340 mL
